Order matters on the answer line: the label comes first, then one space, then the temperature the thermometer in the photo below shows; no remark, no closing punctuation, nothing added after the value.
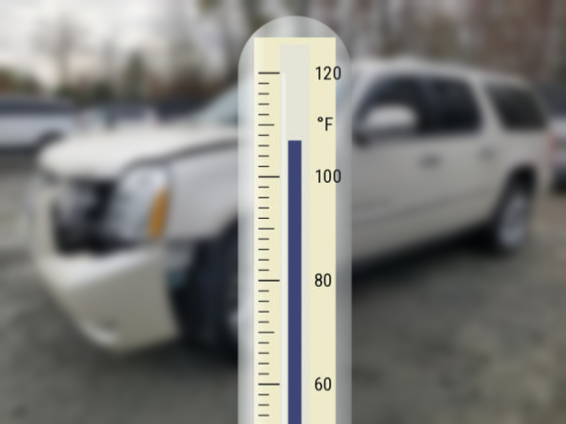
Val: 107 °F
